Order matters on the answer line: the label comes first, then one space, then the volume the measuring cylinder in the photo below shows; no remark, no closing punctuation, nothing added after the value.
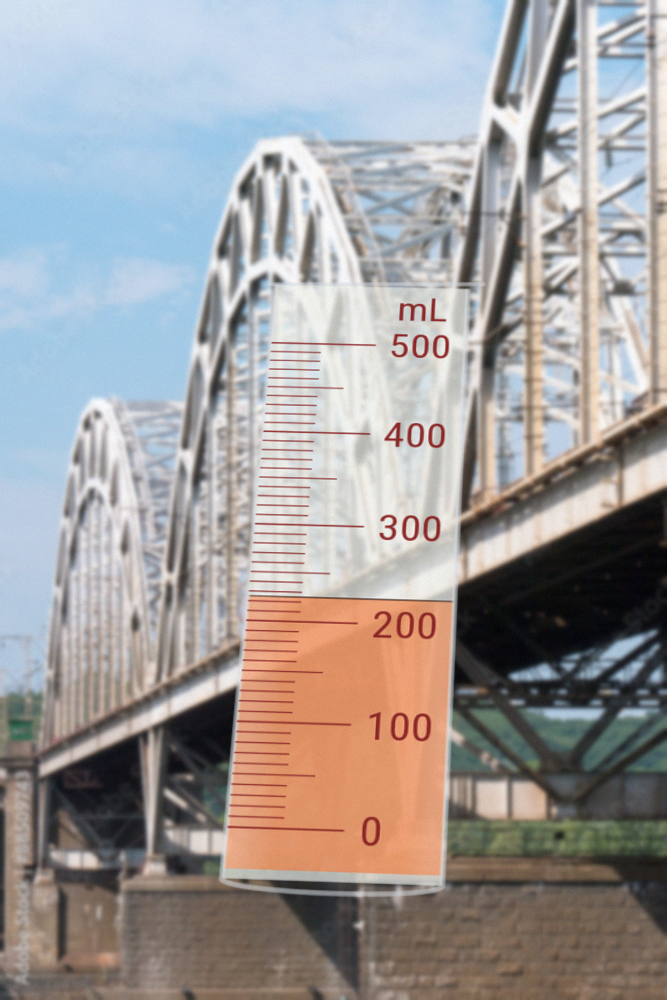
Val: 225 mL
